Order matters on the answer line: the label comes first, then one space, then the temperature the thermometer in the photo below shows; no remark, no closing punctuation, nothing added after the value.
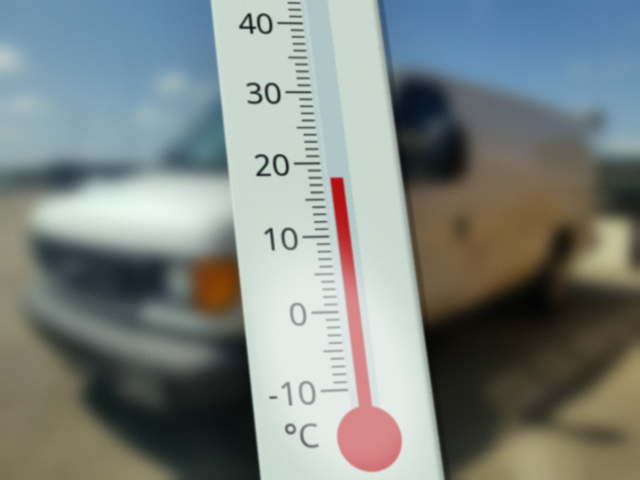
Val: 18 °C
